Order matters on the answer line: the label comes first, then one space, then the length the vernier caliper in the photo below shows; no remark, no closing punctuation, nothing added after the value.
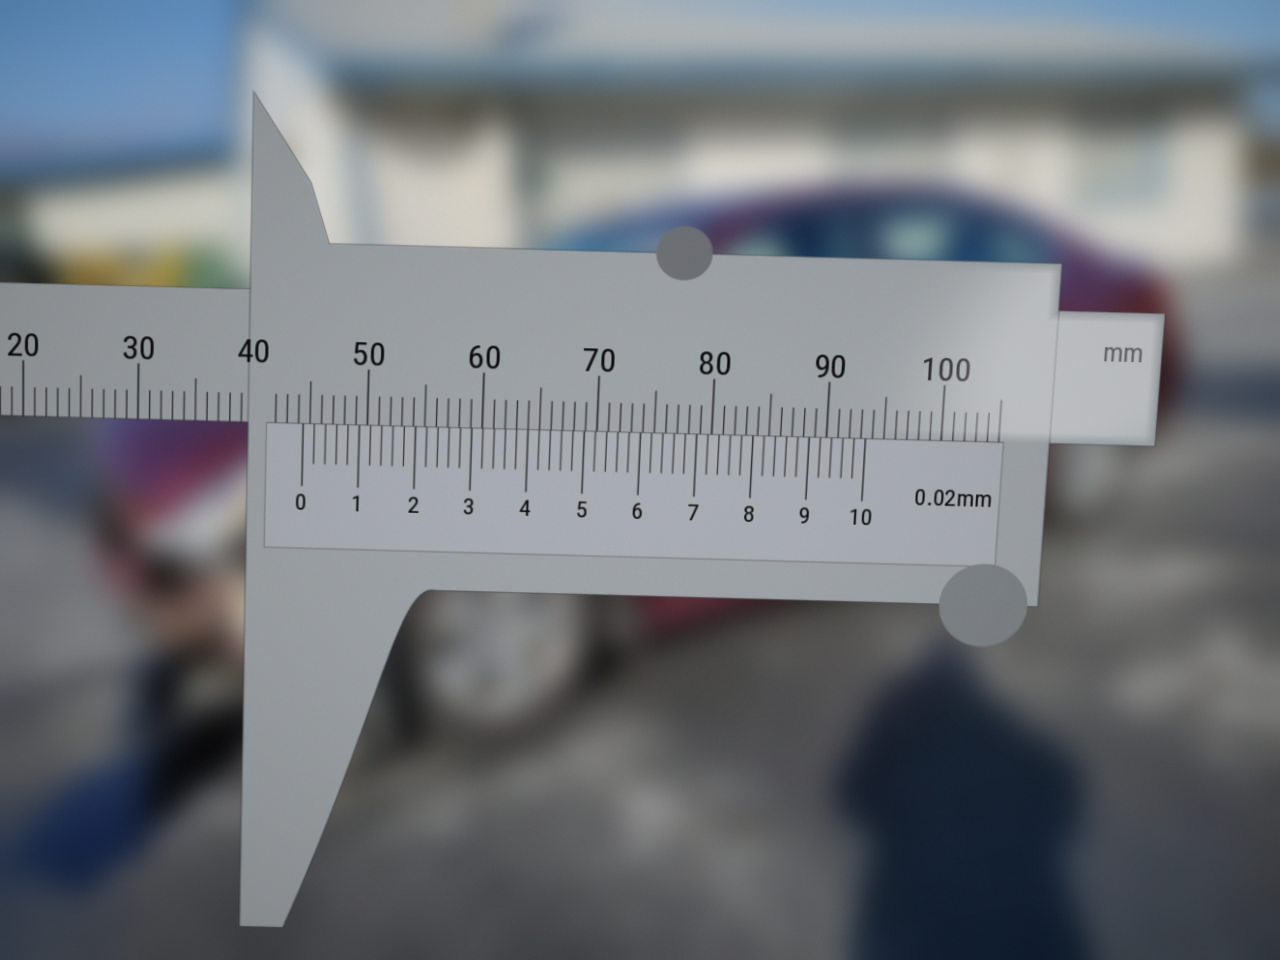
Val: 44.4 mm
